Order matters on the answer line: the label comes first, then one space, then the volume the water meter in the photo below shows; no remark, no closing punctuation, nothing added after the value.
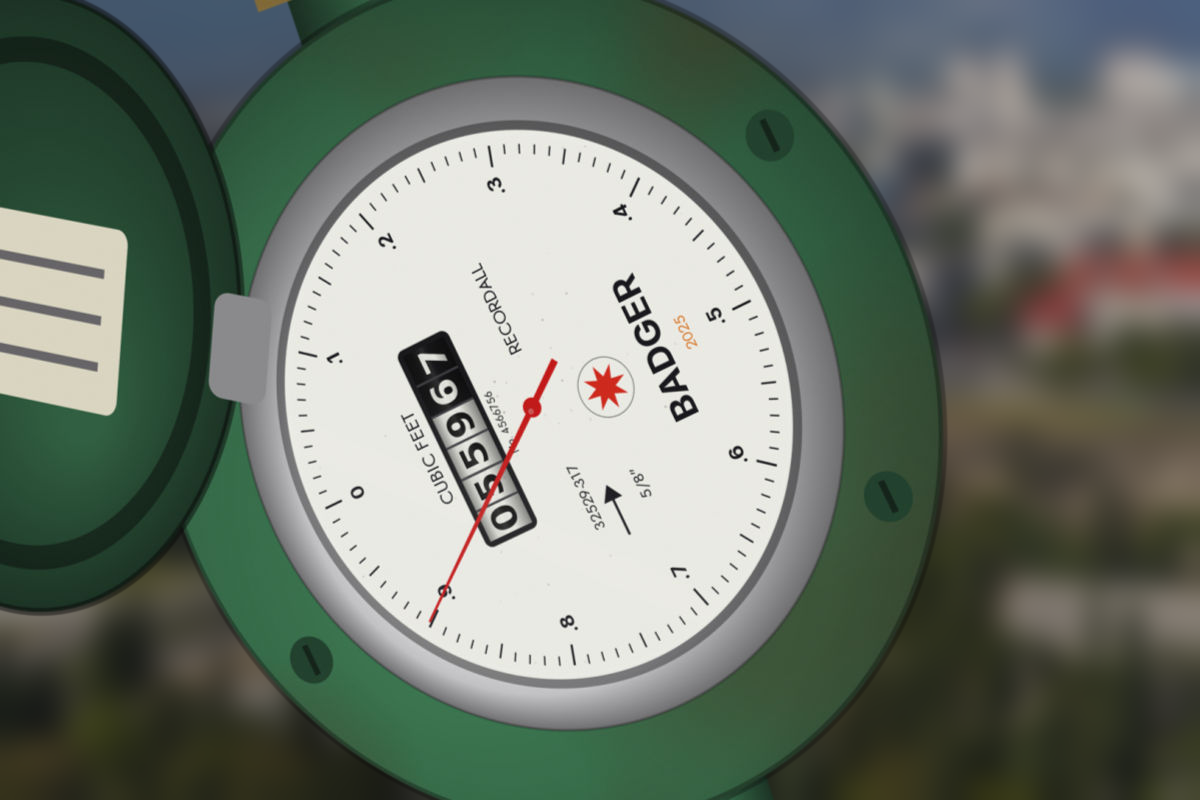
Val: 55966.90 ft³
